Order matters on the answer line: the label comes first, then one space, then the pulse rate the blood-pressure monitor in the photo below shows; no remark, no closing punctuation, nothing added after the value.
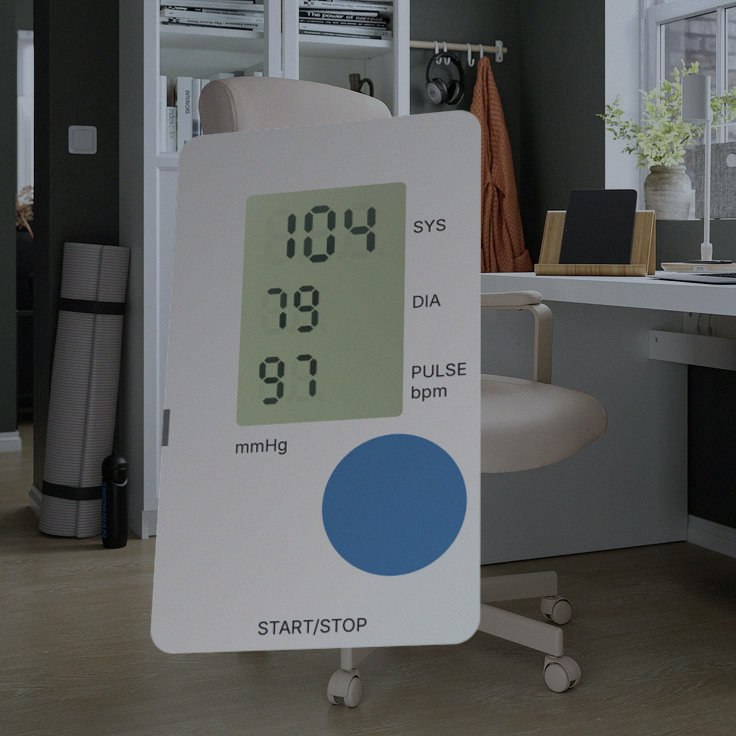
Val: 97 bpm
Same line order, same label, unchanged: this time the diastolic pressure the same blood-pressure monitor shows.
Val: 79 mmHg
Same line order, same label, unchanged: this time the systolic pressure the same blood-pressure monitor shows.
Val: 104 mmHg
